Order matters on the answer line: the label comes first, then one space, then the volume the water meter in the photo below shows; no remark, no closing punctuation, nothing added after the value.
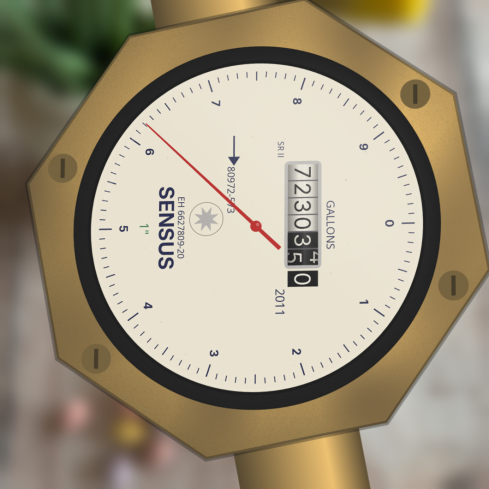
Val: 7230346.2 gal
